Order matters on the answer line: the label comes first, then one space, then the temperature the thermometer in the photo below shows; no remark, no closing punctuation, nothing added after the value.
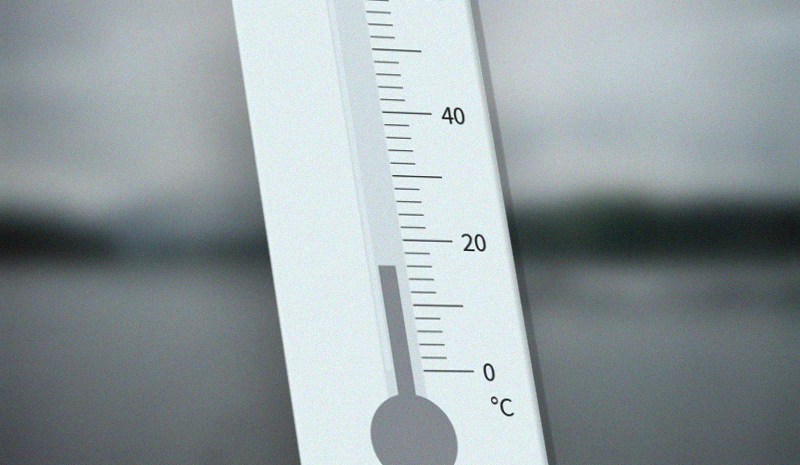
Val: 16 °C
